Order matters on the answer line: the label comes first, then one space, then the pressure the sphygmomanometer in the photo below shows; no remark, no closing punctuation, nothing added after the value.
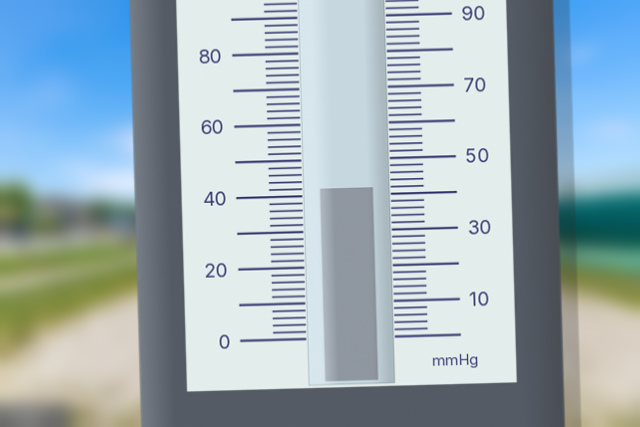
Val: 42 mmHg
